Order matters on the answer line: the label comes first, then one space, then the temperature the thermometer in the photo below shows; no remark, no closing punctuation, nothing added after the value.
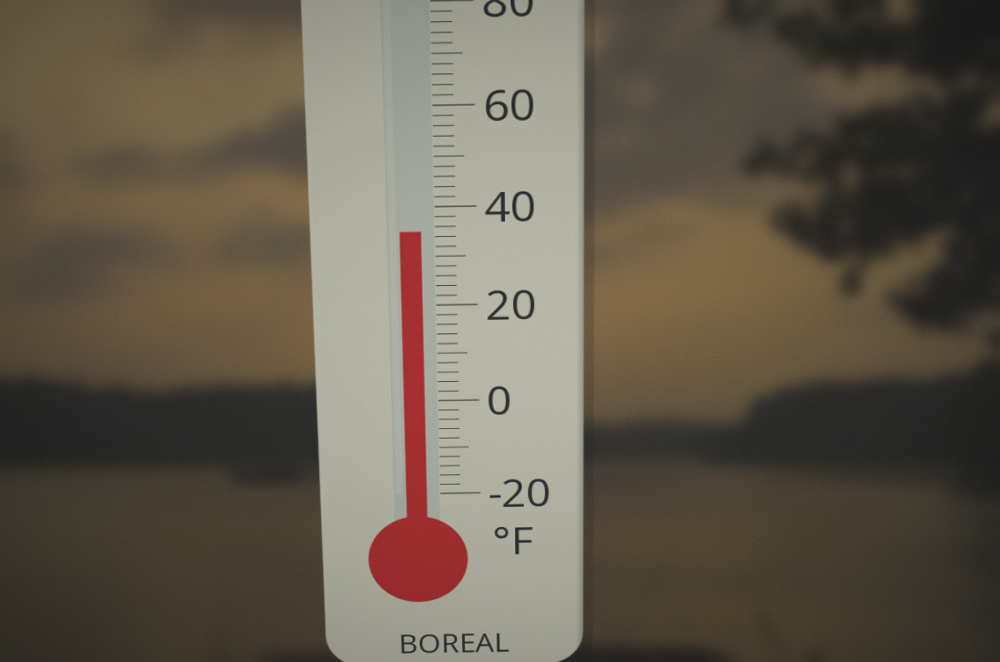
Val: 35 °F
